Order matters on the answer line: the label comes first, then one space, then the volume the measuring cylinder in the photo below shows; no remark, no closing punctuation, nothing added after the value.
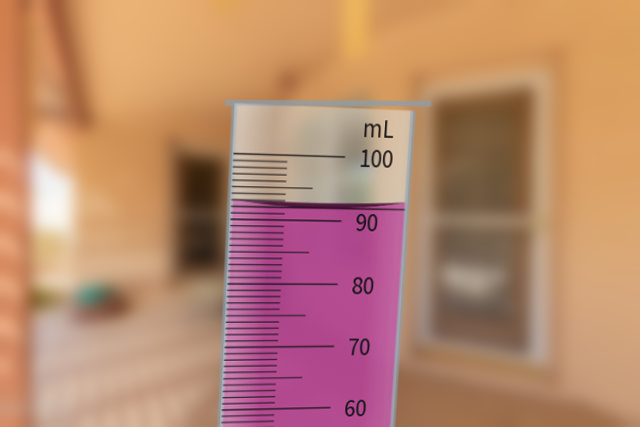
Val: 92 mL
